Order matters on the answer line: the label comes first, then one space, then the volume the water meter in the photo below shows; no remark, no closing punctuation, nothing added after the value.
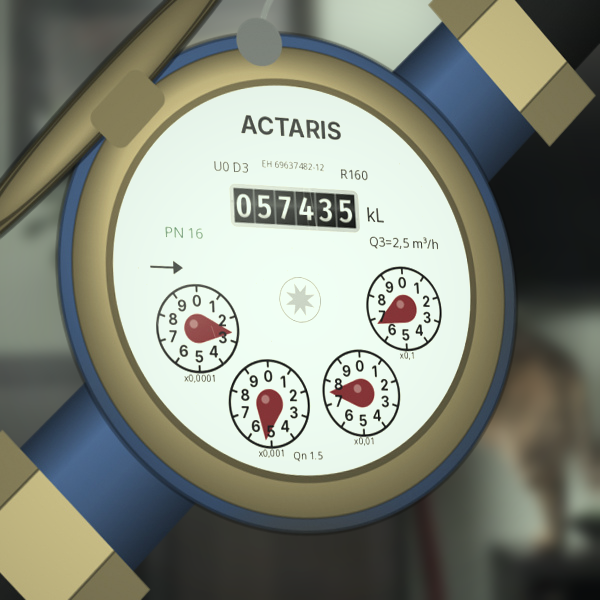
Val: 57435.6752 kL
